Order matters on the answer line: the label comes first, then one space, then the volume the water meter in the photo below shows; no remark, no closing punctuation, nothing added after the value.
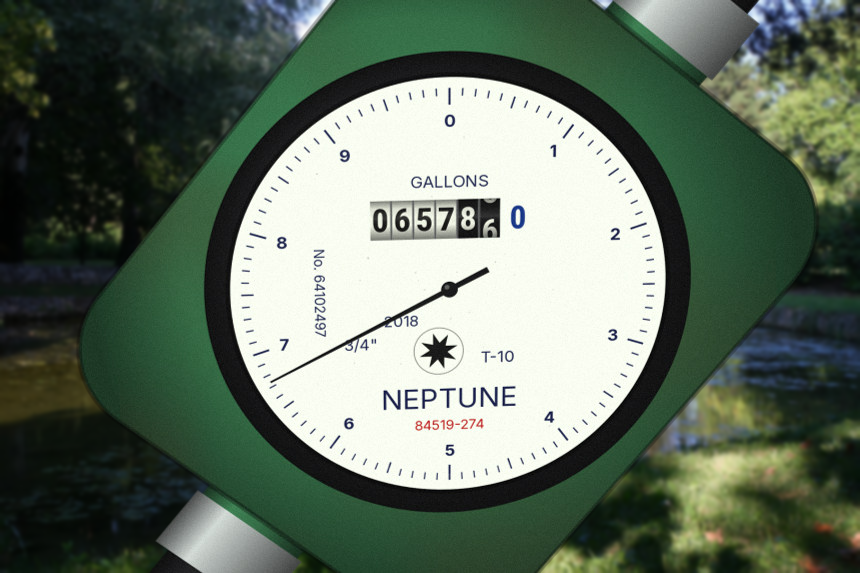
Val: 657856.7 gal
